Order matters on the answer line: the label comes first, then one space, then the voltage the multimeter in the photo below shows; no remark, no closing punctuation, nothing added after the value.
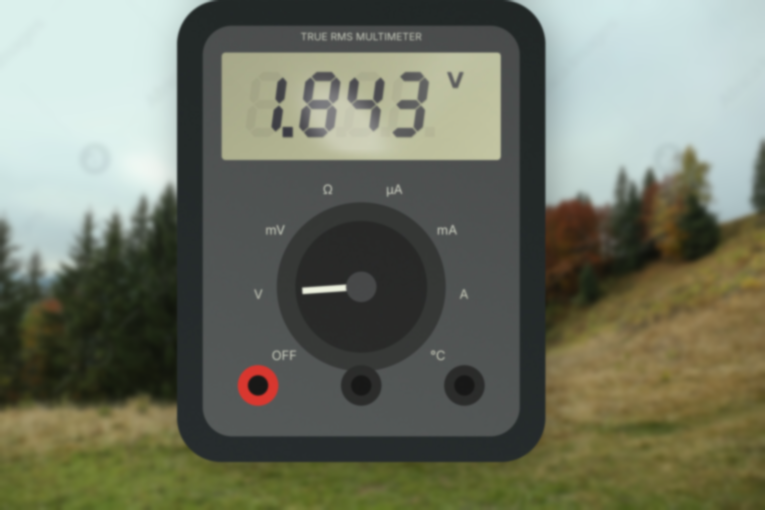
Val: 1.843 V
